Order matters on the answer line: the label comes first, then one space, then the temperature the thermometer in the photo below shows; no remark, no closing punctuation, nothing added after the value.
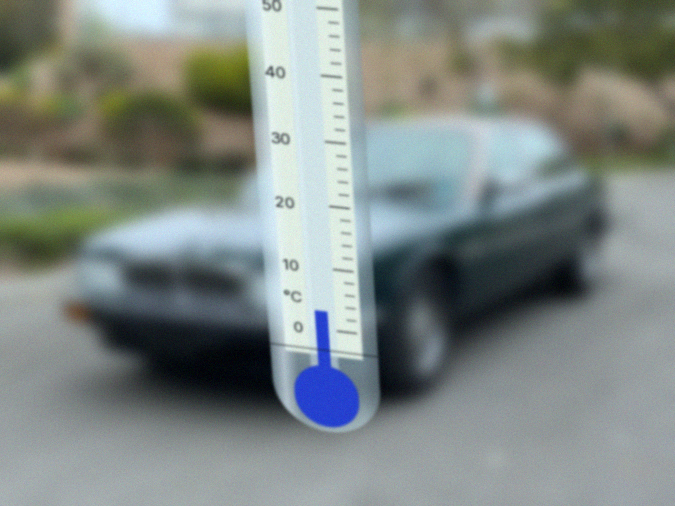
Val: 3 °C
